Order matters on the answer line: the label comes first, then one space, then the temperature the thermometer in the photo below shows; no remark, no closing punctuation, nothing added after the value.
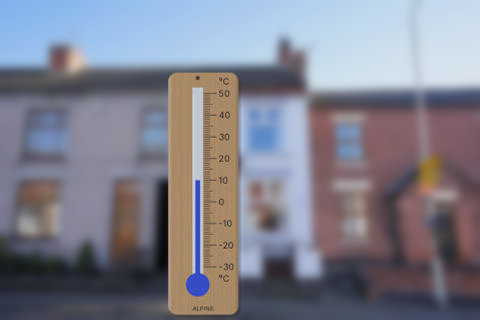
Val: 10 °C
